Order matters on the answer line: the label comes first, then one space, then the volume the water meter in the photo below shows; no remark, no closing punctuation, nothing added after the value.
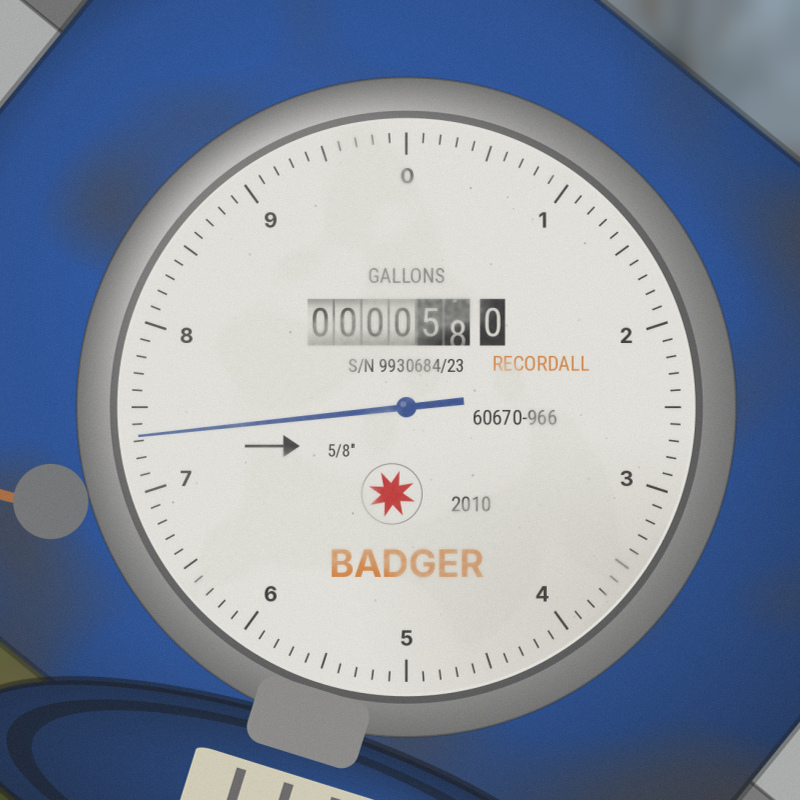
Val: 577.3 gal
